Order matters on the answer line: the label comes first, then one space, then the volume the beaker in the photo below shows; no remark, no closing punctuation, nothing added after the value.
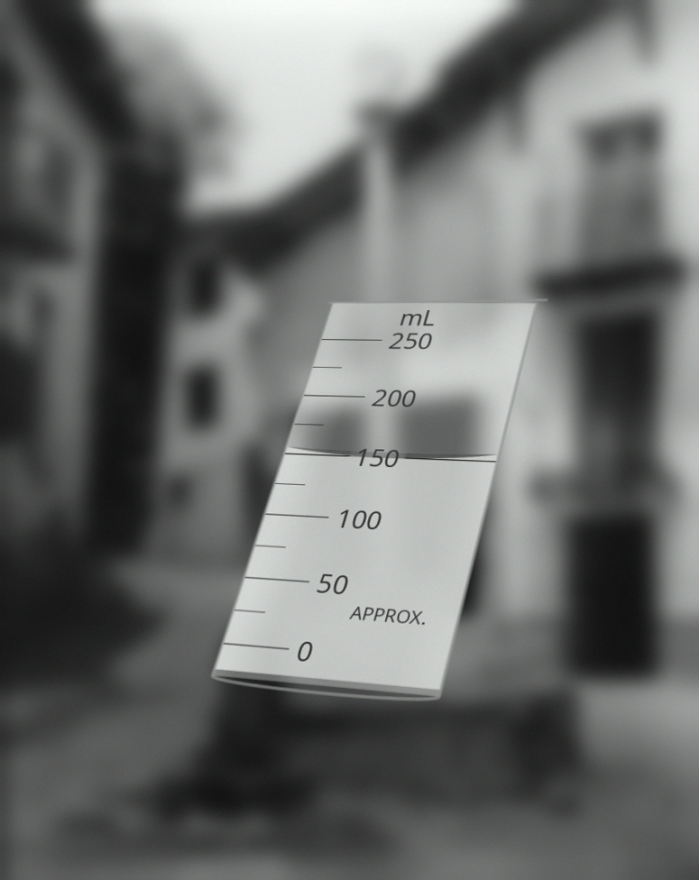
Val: 150 mL
